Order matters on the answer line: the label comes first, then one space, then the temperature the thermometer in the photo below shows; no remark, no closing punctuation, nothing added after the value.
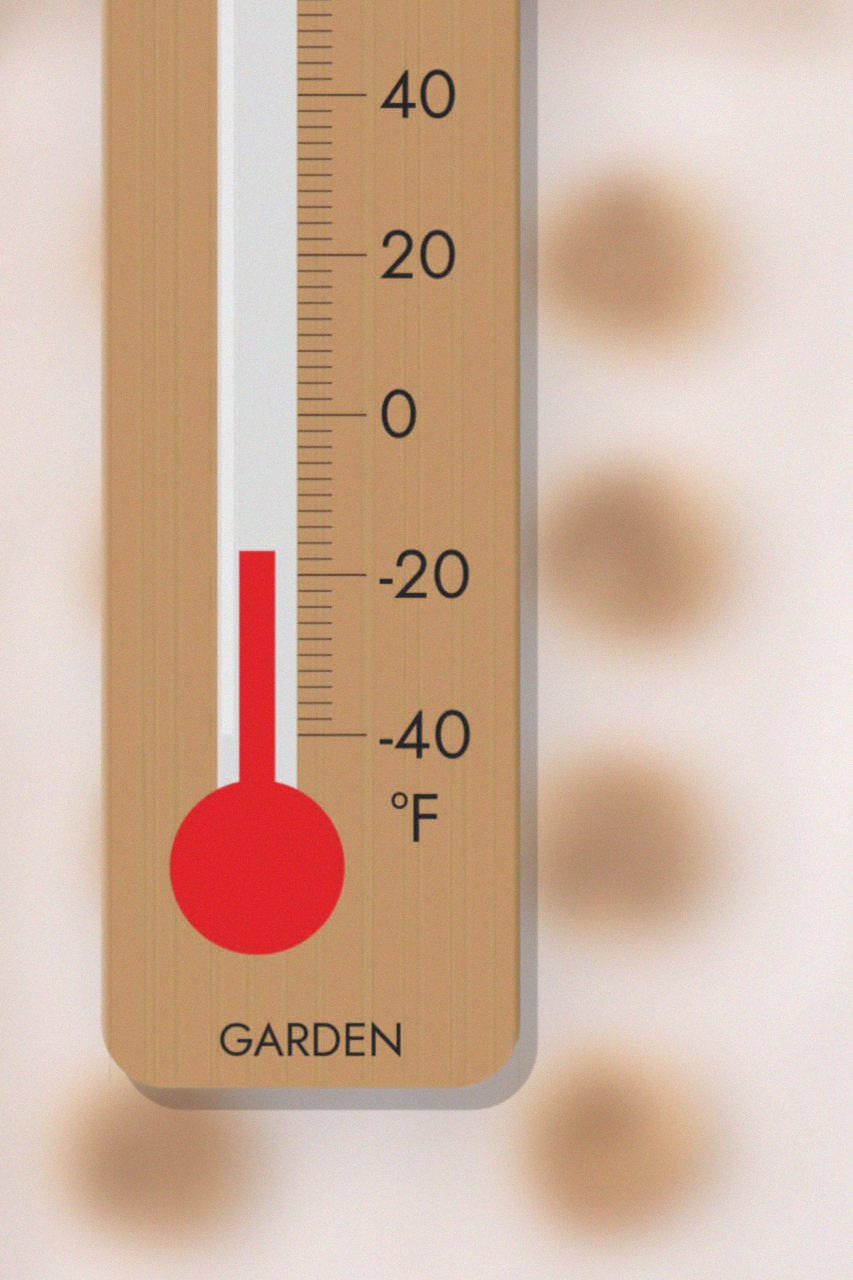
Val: -17 °F
